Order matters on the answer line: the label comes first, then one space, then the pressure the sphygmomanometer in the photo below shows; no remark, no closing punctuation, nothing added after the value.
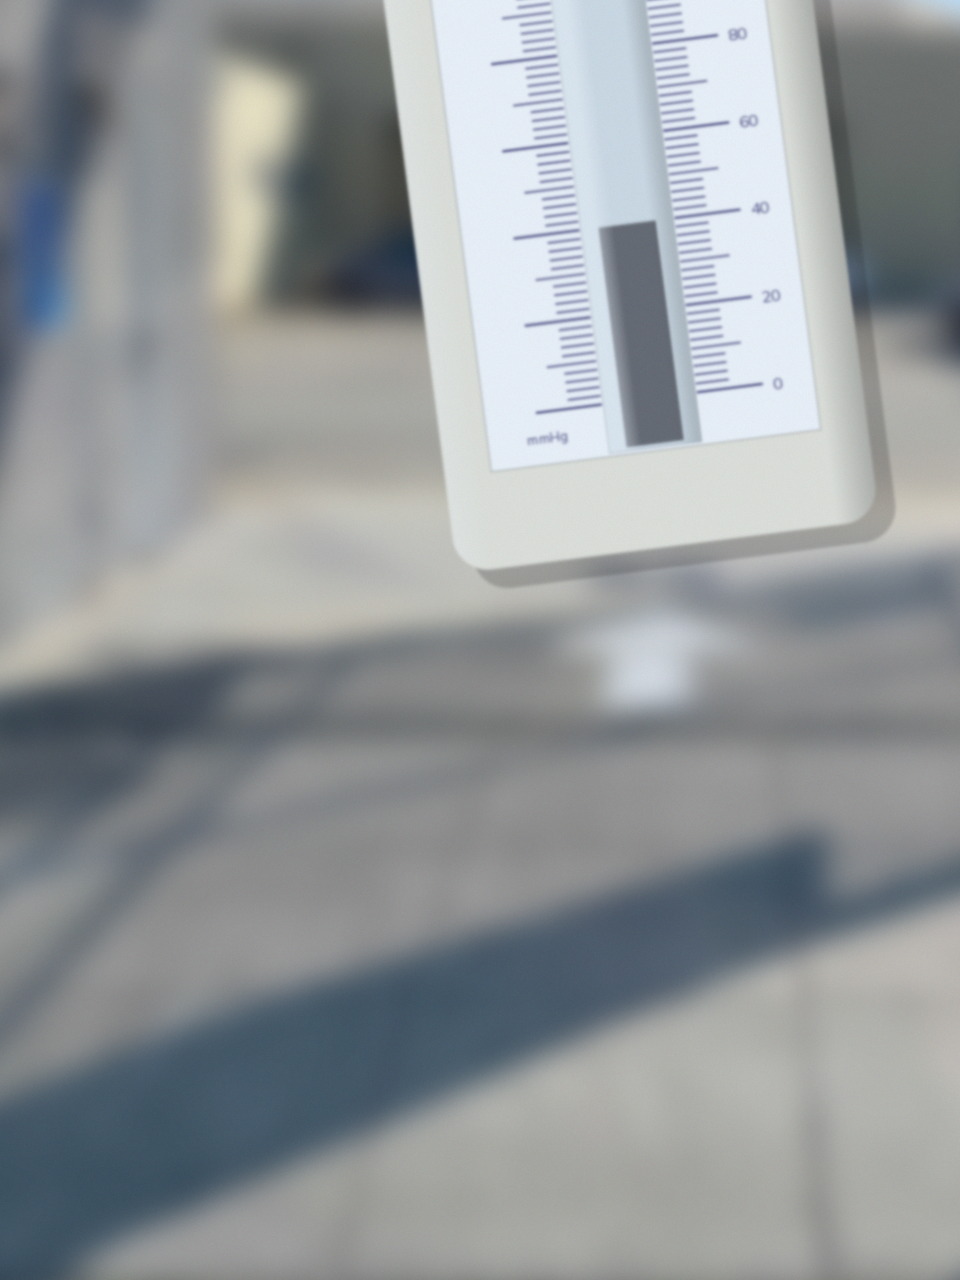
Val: 40 mmHg
